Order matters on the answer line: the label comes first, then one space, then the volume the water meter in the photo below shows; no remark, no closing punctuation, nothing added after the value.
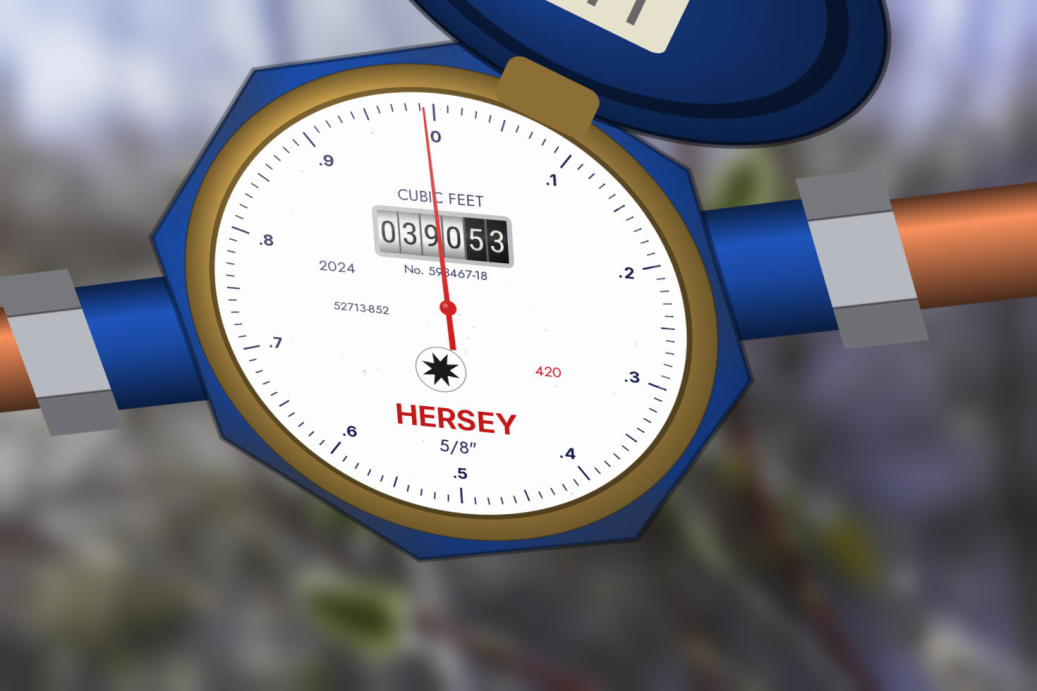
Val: 39052.99 ft³
